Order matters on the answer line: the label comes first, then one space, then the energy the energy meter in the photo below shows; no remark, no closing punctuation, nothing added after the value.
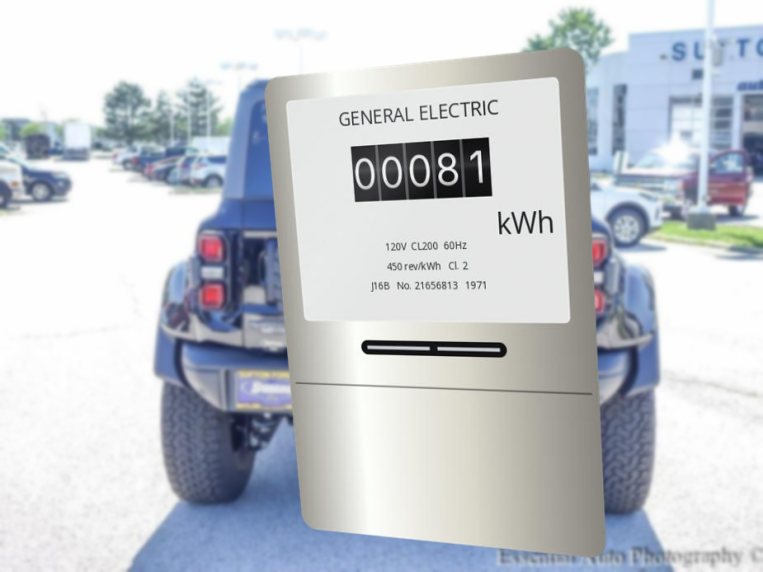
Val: 81 kWh
